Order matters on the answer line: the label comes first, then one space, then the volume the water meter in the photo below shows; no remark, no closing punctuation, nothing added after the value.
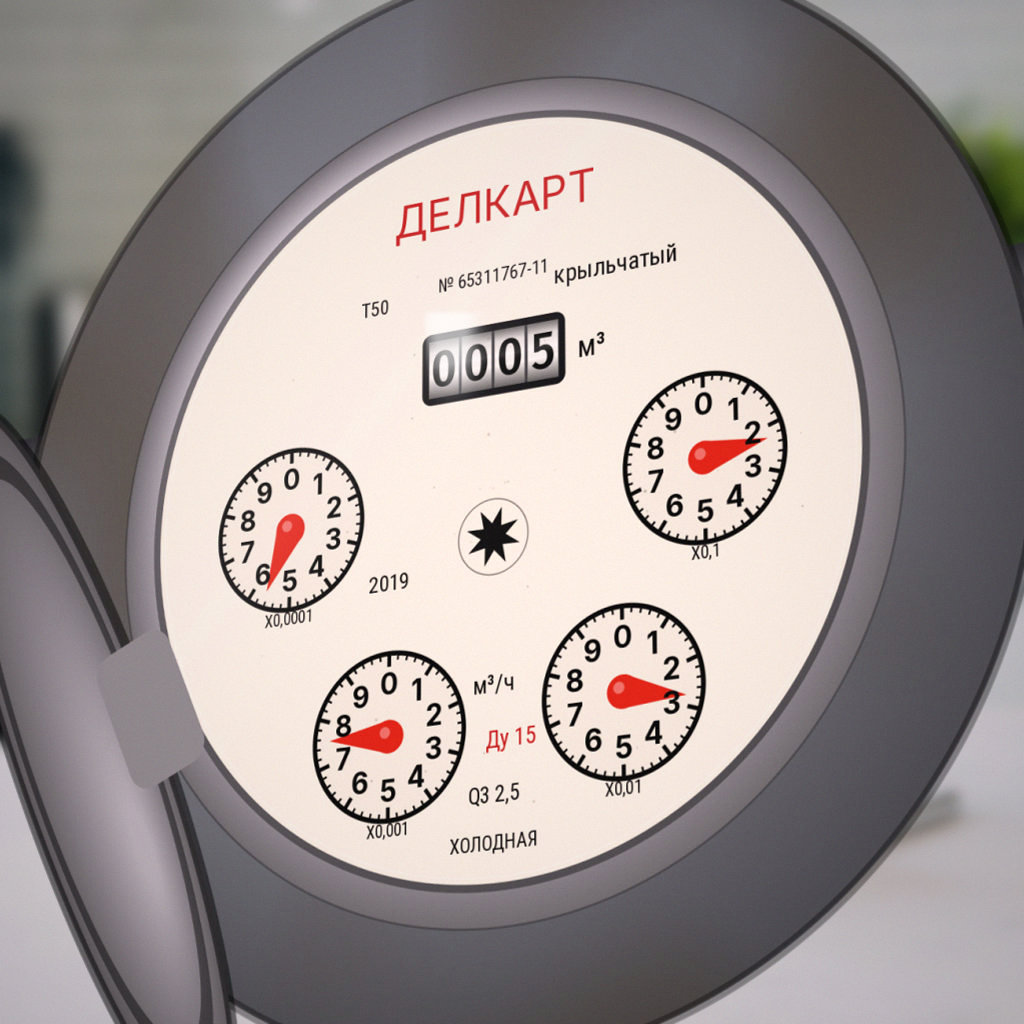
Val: 5.2275 m³
